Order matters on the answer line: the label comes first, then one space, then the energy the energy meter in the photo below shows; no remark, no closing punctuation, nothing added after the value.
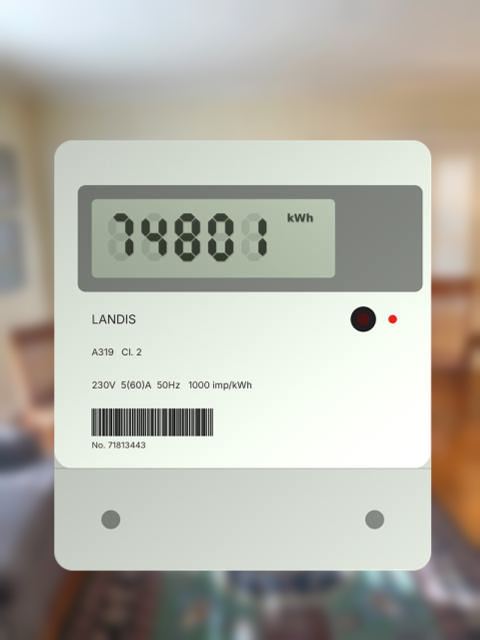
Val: 74801 kWh
